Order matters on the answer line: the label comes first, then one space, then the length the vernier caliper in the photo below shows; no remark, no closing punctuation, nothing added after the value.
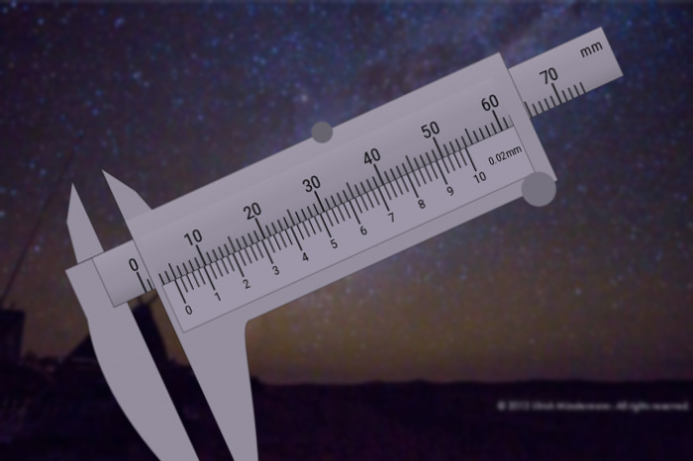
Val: 4.8 mm
